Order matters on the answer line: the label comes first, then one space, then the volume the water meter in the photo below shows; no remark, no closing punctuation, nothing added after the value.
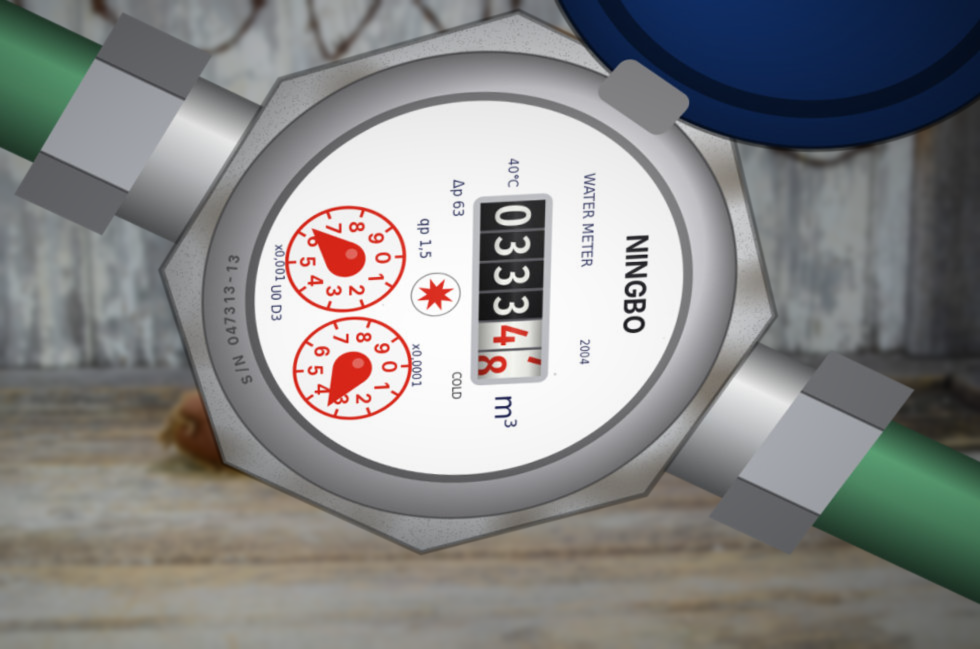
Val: 333.4763 m³
